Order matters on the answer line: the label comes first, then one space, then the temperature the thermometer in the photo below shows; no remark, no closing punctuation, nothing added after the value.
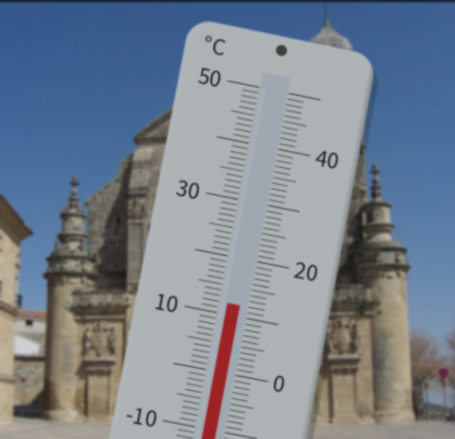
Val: 12 °C
